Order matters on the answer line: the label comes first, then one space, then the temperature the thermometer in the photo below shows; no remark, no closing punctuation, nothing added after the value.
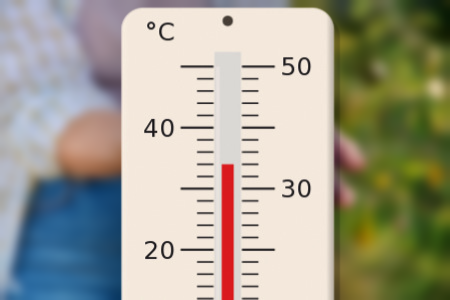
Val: 34 °C
